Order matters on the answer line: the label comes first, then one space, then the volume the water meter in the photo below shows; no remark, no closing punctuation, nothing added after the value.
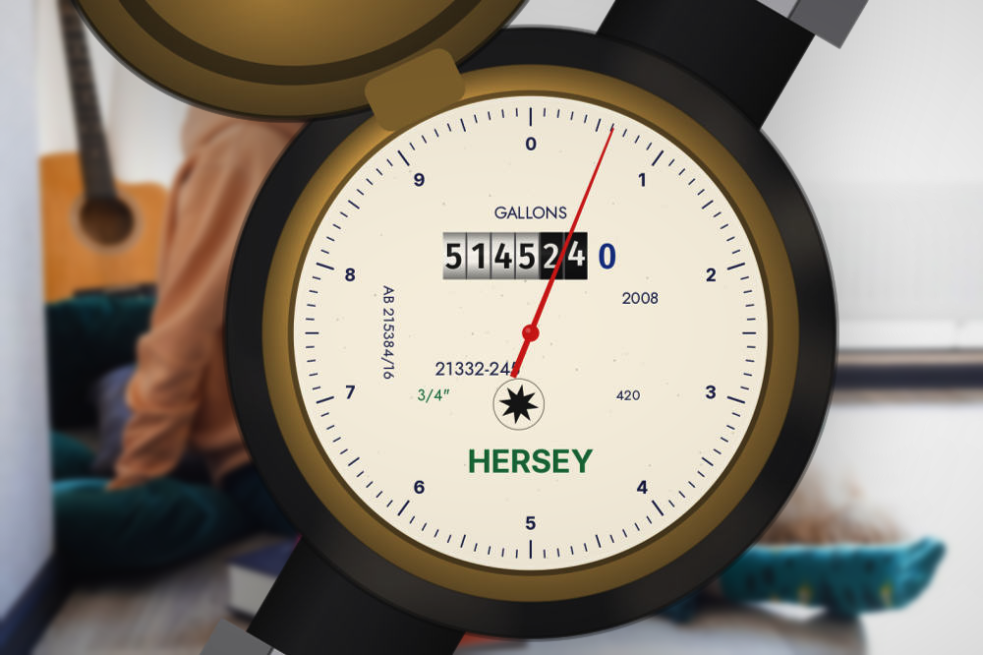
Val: 5145240.6 gal
